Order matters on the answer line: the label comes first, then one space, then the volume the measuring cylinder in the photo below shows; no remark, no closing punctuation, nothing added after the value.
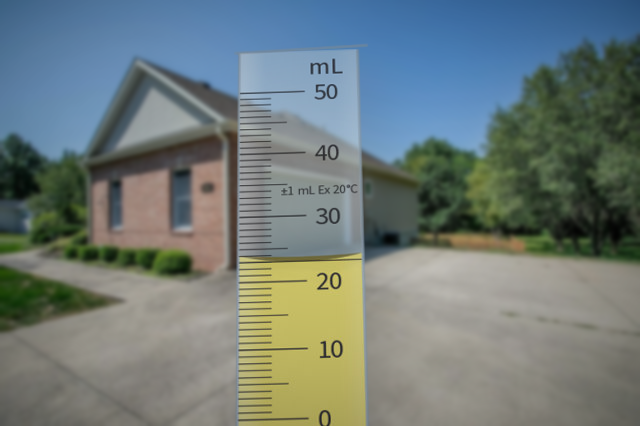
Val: 23 mL
